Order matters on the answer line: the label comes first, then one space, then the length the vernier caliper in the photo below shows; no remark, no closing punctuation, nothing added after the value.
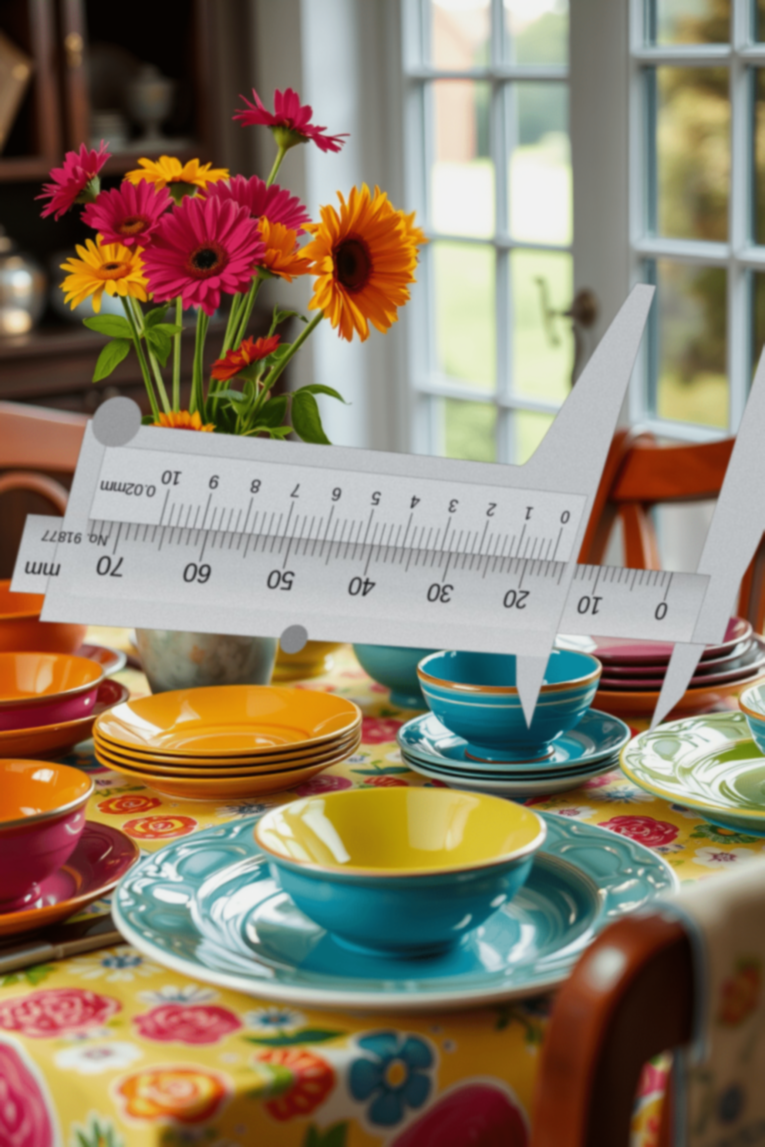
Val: 16.6 mm
